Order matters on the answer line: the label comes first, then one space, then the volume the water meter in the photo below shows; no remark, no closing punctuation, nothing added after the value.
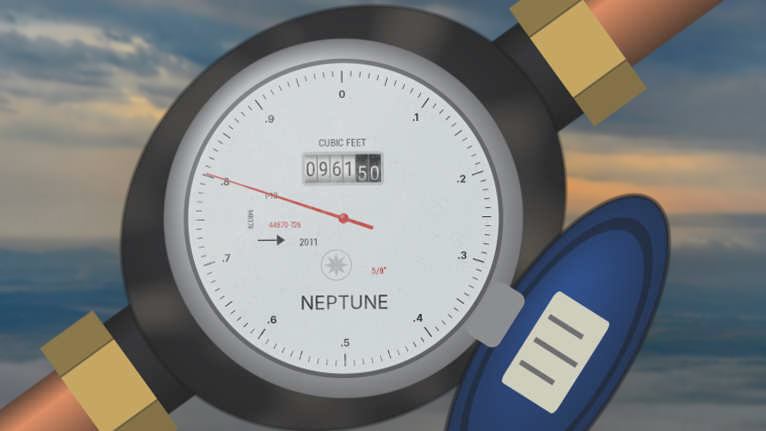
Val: 96149.80 ft³
